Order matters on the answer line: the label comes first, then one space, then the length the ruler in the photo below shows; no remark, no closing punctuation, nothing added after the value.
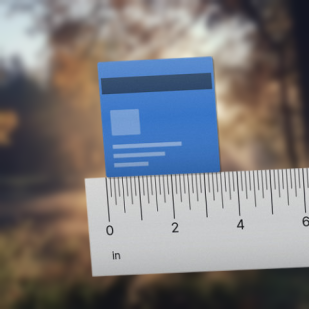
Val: 3.5 in
